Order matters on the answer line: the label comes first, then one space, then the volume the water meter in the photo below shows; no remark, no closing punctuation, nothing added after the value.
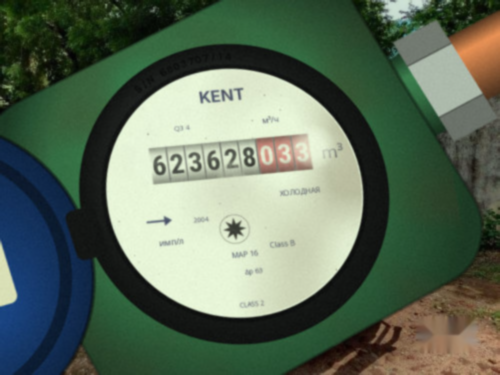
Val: 623628.033 m³
